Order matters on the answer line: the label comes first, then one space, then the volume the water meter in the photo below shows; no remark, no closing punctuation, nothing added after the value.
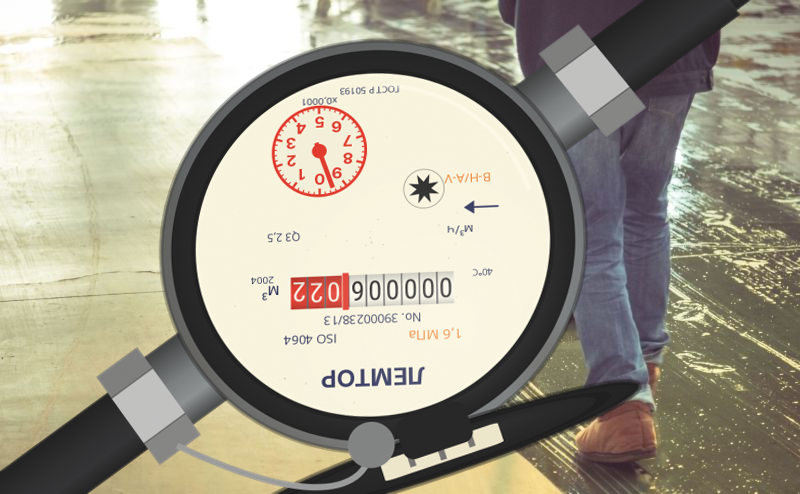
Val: 6.0219 m³
